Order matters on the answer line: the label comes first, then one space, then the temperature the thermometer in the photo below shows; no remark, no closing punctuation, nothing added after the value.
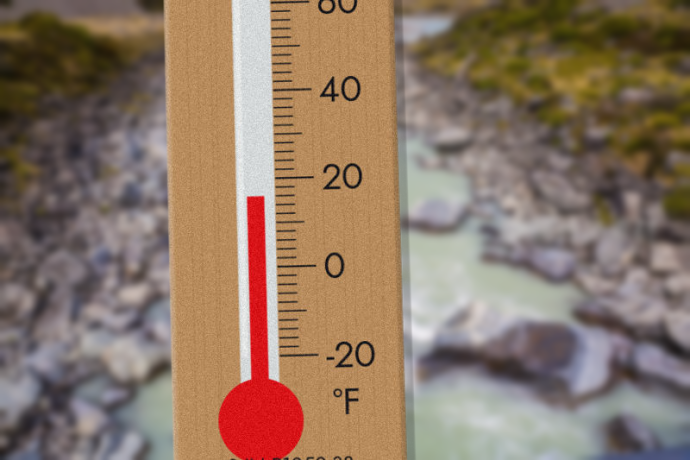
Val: 16 °F
